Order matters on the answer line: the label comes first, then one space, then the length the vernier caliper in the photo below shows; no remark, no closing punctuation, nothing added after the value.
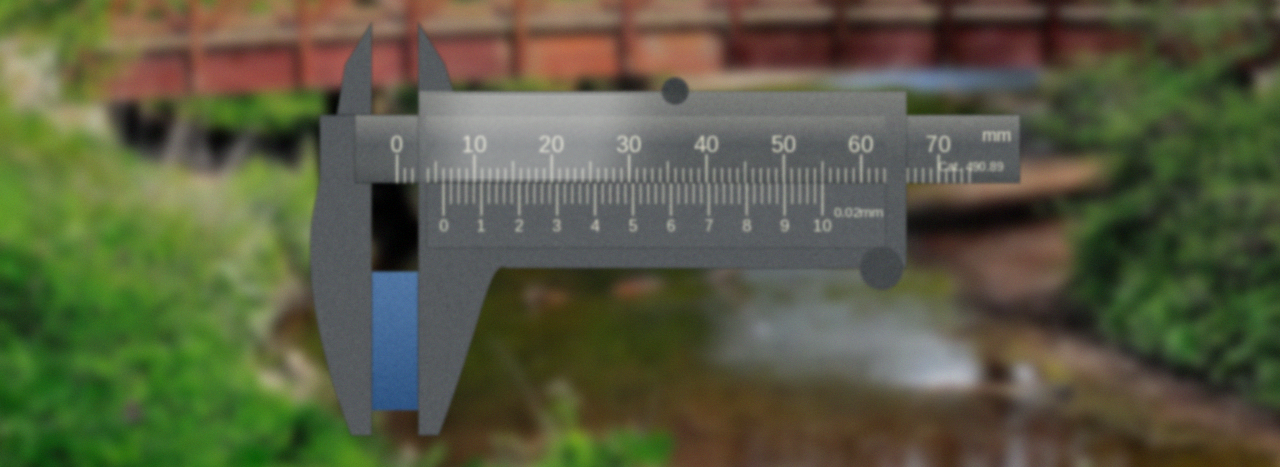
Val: 6.0 mm
